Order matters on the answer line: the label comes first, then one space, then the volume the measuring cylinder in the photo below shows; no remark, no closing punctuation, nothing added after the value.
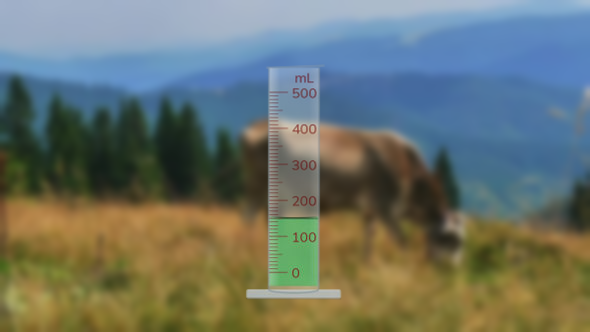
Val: 150 mL
